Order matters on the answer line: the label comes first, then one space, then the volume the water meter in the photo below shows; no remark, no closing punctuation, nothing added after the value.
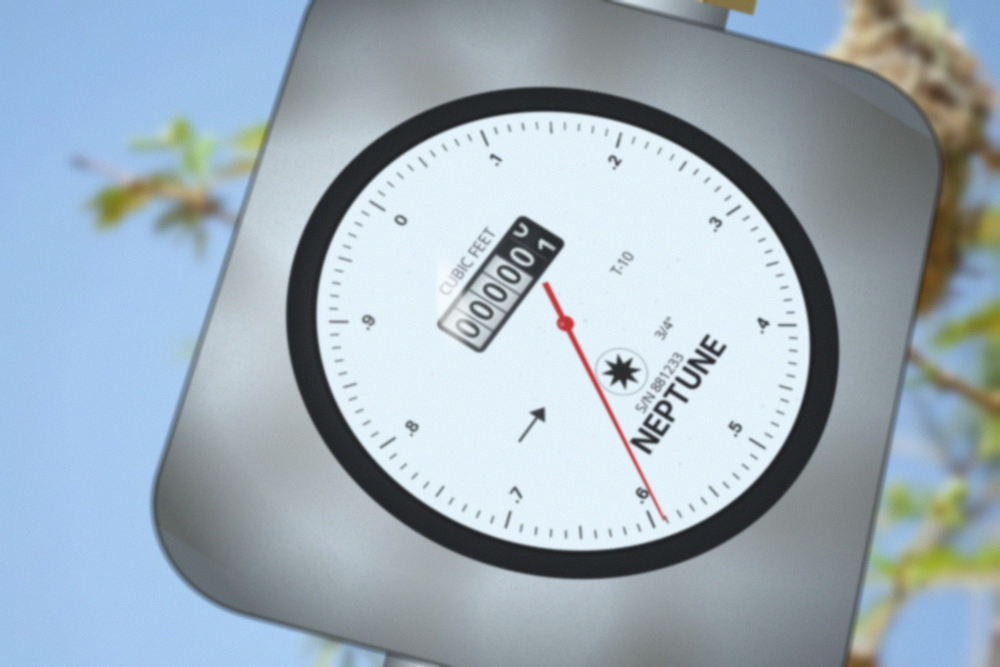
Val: 0.59 ft³
